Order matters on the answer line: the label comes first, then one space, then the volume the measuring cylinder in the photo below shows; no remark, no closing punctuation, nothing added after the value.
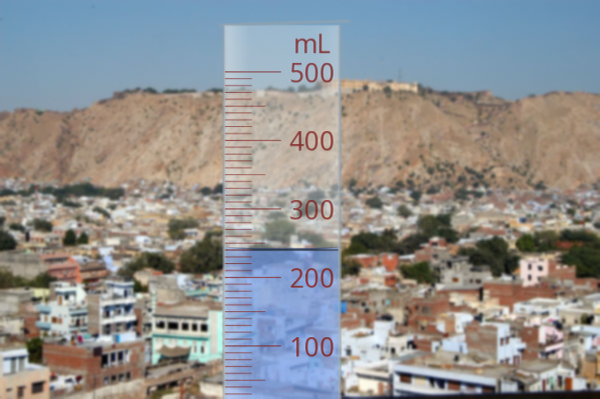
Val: 240 mL
